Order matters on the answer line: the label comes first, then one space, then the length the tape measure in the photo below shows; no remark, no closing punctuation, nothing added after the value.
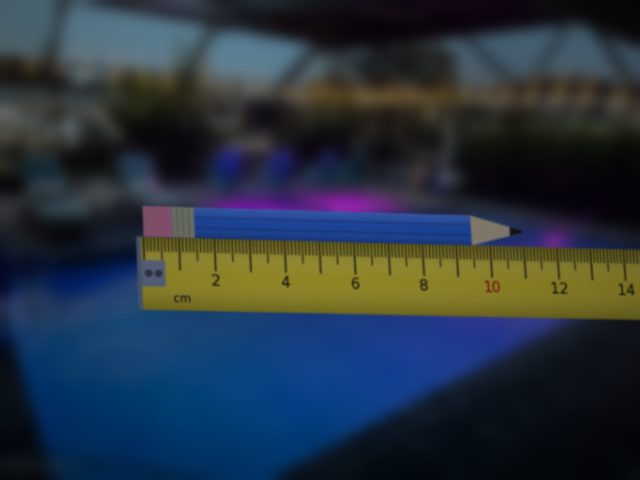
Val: 11 cm
